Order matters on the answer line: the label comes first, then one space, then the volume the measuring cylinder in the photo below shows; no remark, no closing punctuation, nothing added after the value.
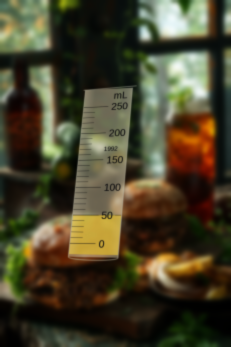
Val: 50 mL
